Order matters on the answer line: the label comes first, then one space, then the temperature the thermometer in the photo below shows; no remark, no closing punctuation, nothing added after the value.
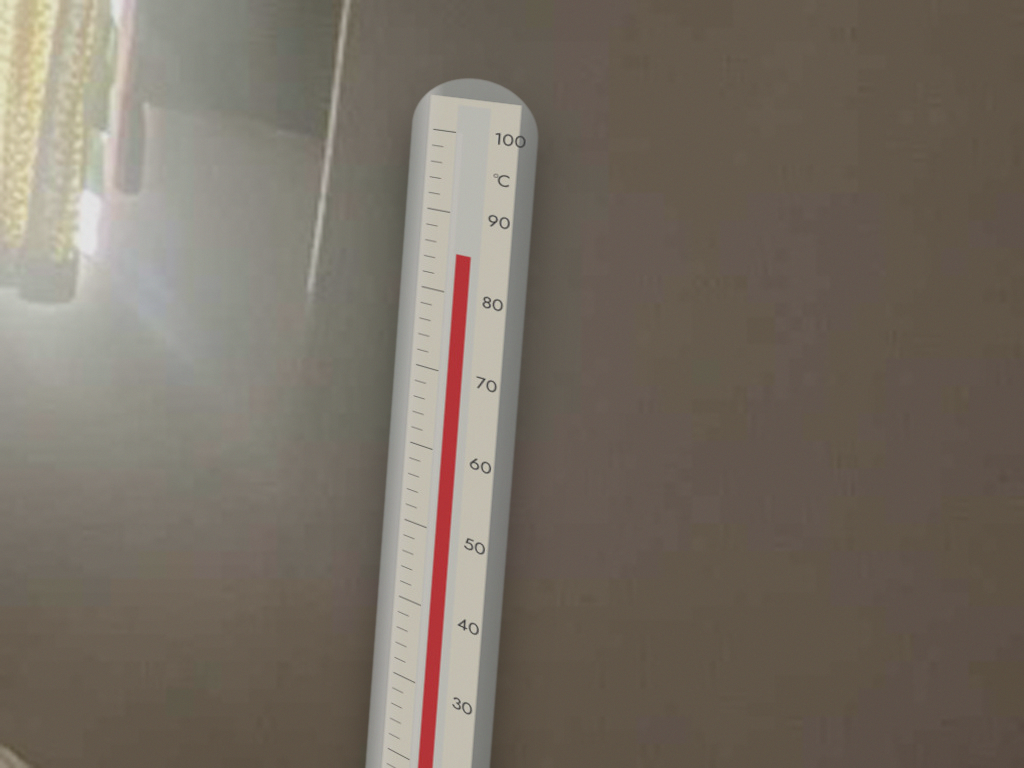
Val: 85 °C
